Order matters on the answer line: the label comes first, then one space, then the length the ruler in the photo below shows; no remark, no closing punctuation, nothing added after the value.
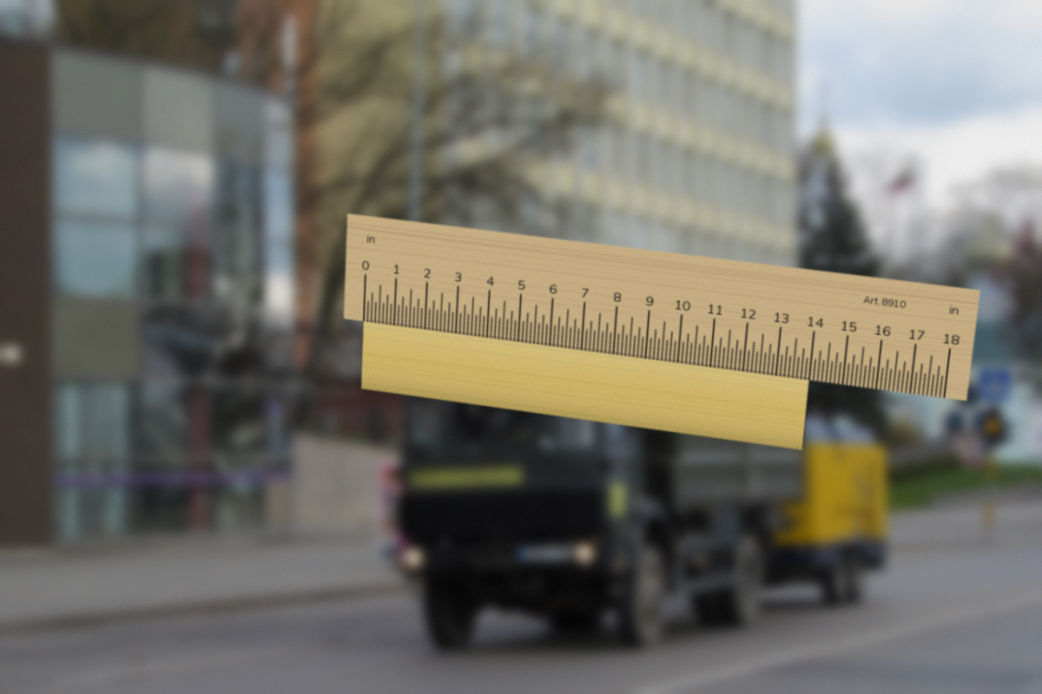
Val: 14 in
